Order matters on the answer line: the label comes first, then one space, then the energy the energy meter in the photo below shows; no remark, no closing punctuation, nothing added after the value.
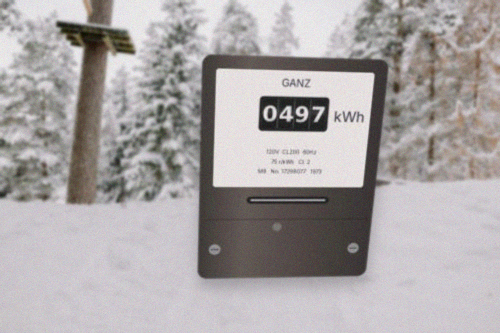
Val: 497 kWh
